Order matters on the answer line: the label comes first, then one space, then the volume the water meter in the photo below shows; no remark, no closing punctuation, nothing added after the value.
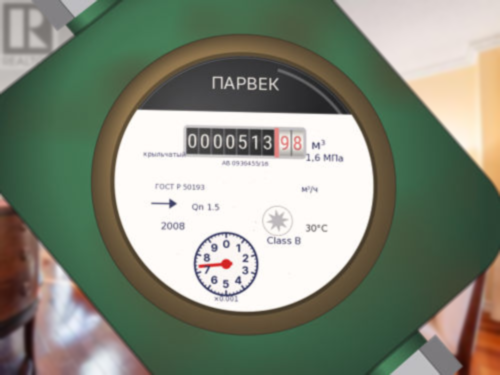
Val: 513.987 m³
